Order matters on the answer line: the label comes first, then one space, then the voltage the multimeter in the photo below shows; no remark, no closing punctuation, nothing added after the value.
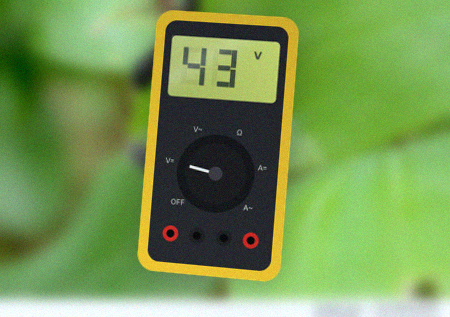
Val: 43 V
